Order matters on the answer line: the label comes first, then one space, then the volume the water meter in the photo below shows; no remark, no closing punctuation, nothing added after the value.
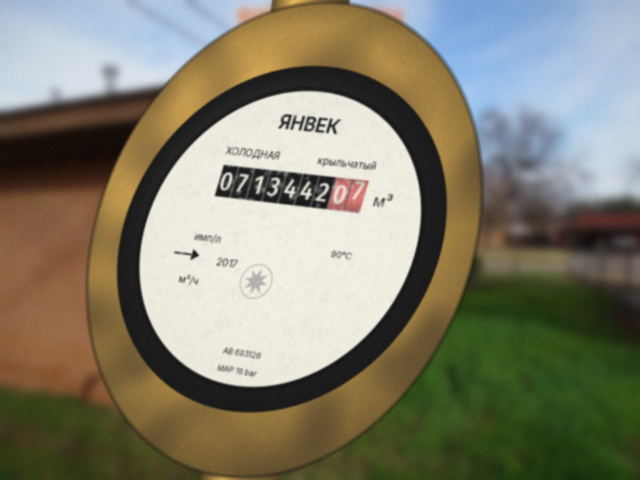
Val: 713442.07 m³
